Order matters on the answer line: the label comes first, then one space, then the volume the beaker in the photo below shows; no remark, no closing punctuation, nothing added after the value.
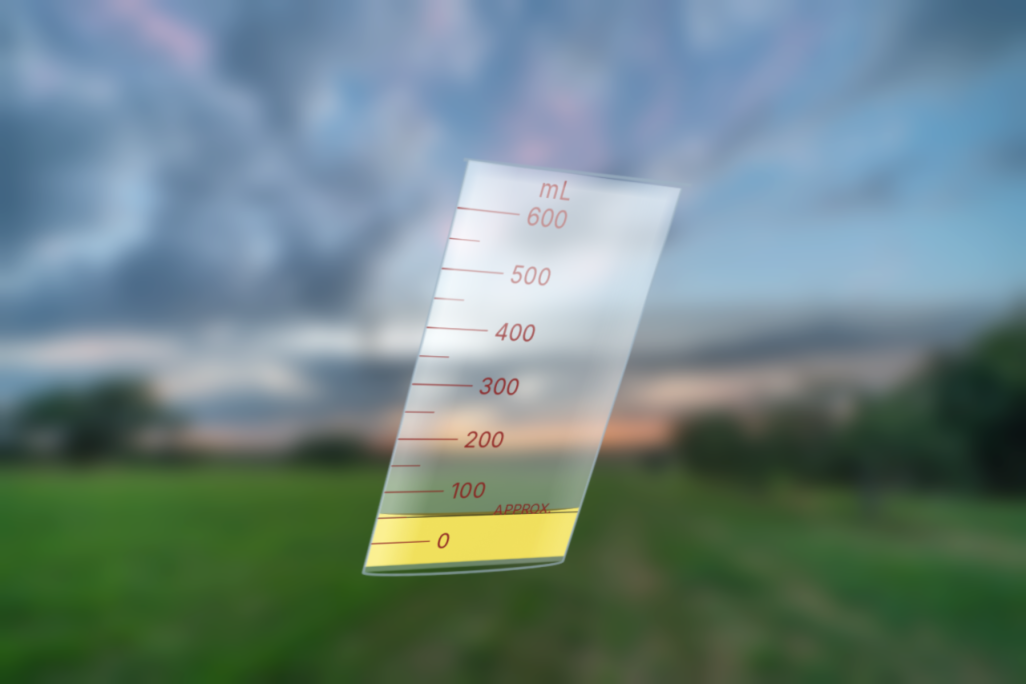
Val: 50 mL
